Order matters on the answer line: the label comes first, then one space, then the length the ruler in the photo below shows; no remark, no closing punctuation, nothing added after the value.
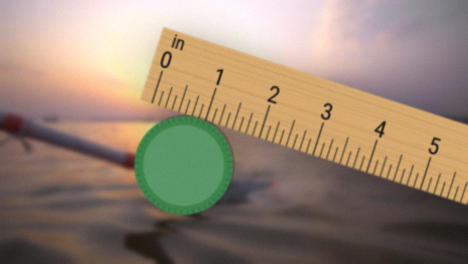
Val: 1.75 in
